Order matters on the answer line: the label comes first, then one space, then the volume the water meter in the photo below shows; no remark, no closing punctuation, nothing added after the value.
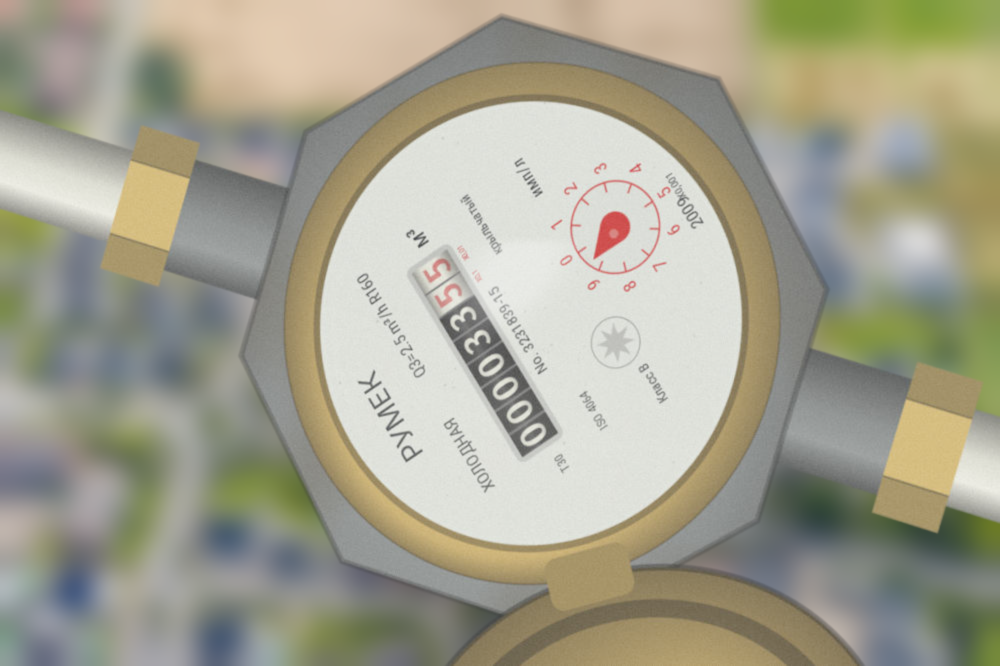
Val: 33.549 m³
